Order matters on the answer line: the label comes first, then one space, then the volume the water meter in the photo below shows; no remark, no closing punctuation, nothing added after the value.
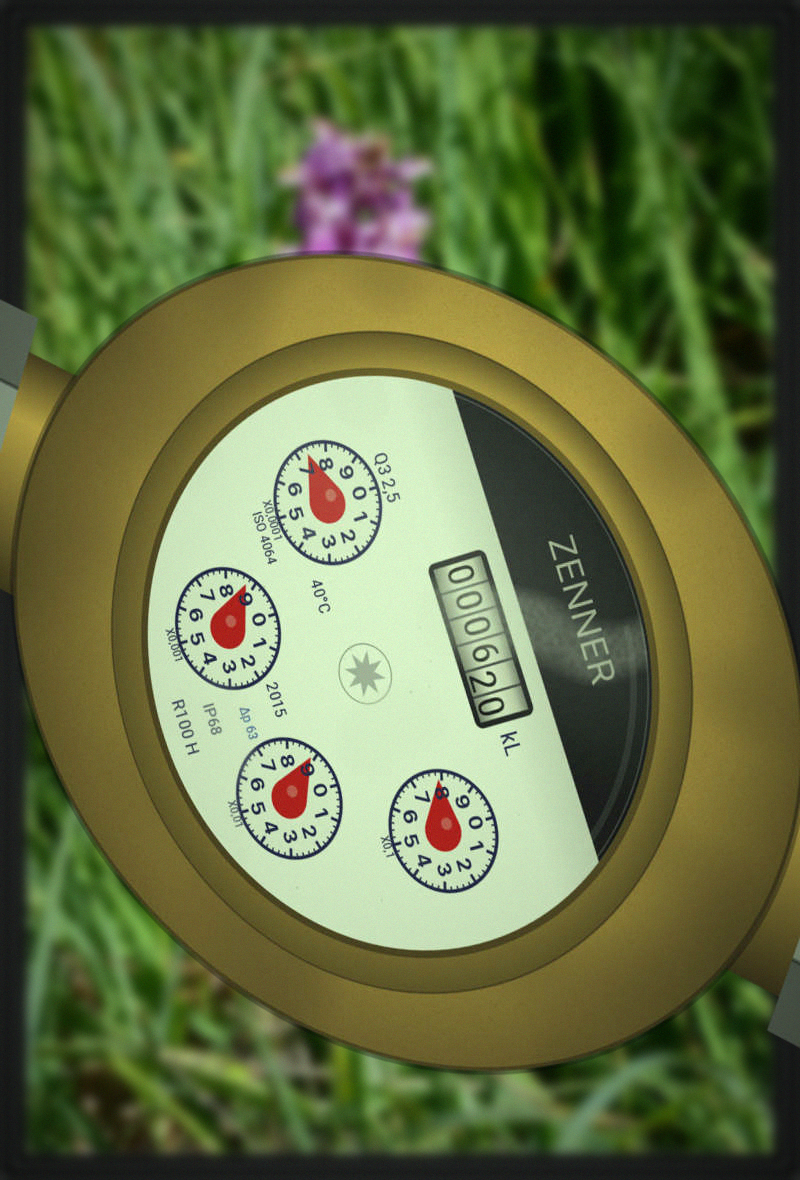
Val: 619.7887 kL
